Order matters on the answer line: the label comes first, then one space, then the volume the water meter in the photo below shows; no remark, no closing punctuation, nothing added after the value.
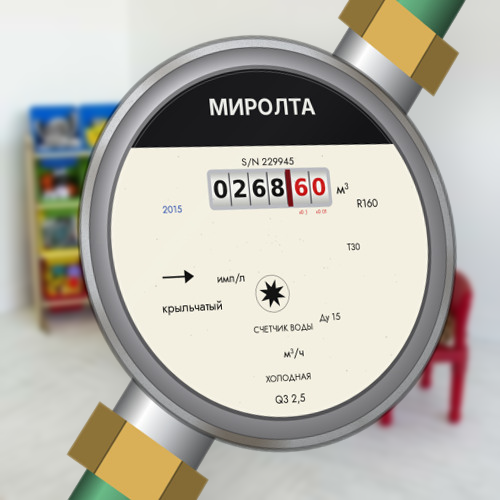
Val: 268.60 m³
